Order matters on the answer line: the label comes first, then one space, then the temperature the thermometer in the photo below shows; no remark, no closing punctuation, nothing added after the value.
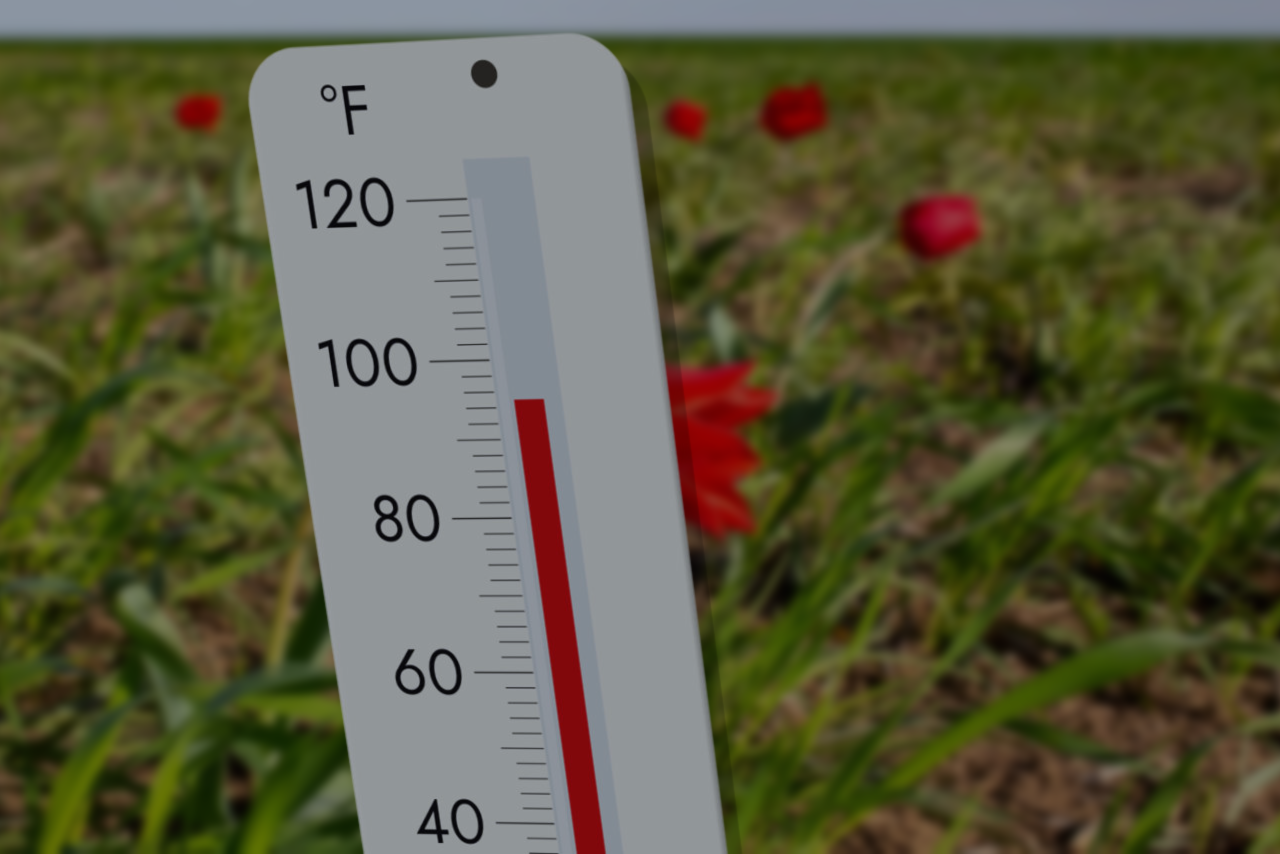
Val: 95 °F
